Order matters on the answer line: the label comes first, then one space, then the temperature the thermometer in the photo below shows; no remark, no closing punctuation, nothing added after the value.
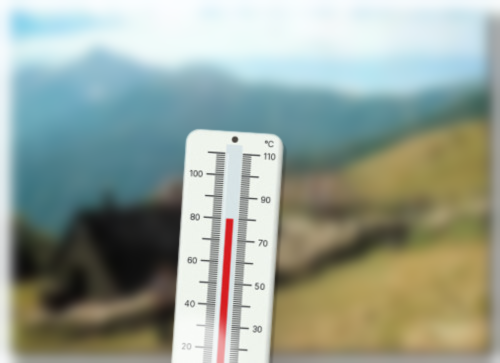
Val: 80 °C
